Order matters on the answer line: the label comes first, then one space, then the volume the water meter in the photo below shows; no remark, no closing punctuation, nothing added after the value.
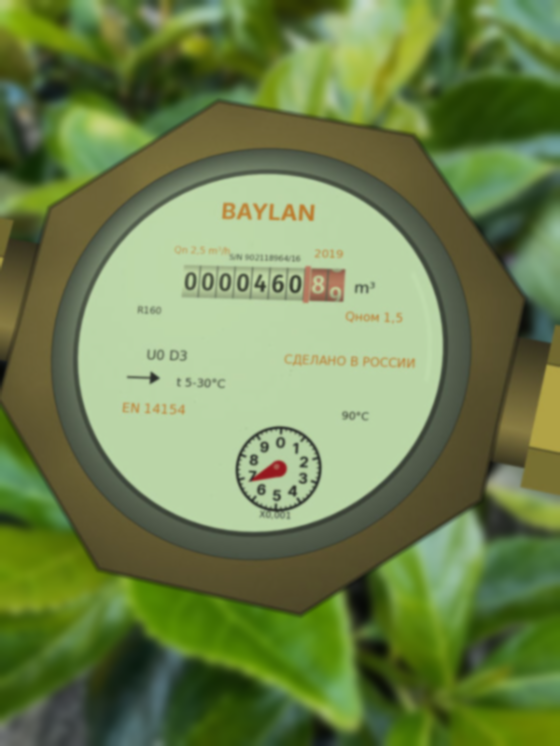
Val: 460.886 m³
